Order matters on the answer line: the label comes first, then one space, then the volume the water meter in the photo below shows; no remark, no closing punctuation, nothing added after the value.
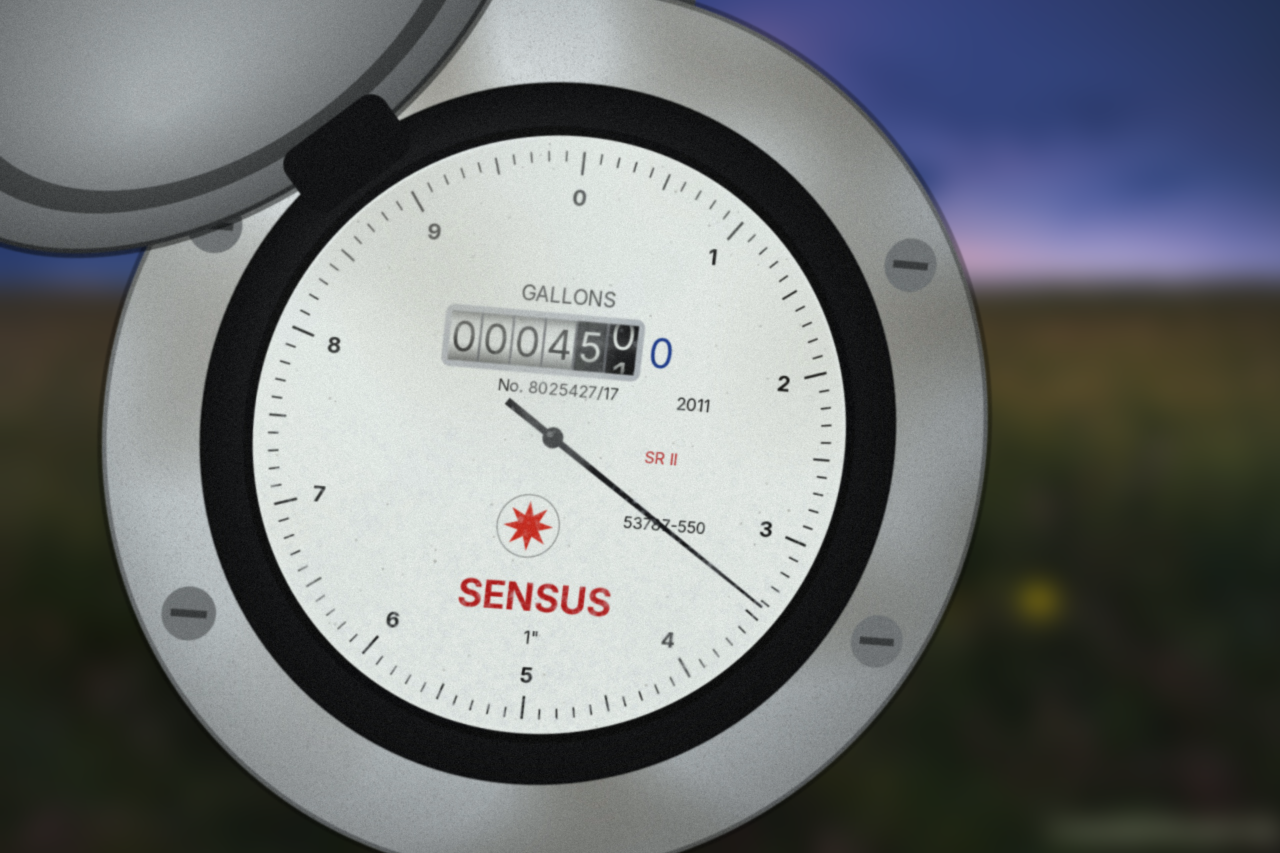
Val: 4503.4 gal
